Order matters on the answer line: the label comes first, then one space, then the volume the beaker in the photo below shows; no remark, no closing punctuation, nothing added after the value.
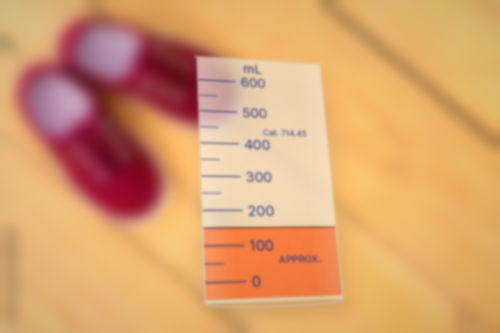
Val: 150 mL
